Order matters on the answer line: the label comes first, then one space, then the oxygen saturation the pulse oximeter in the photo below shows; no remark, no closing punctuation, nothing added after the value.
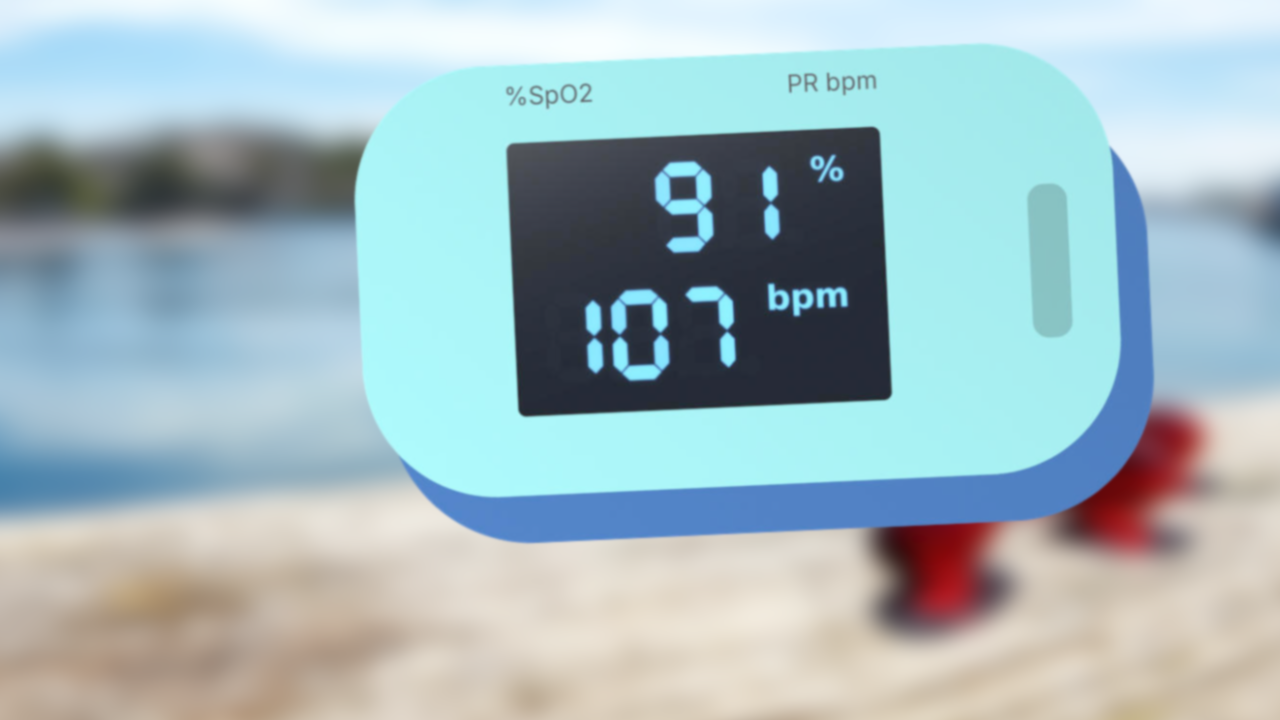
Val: 91 %
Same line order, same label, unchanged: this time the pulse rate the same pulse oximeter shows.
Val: 107 bpm
